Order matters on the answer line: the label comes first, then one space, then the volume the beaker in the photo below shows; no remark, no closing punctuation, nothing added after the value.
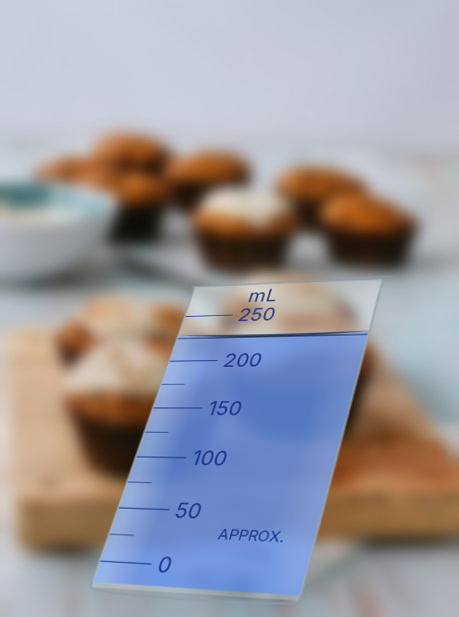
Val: 225 mL
